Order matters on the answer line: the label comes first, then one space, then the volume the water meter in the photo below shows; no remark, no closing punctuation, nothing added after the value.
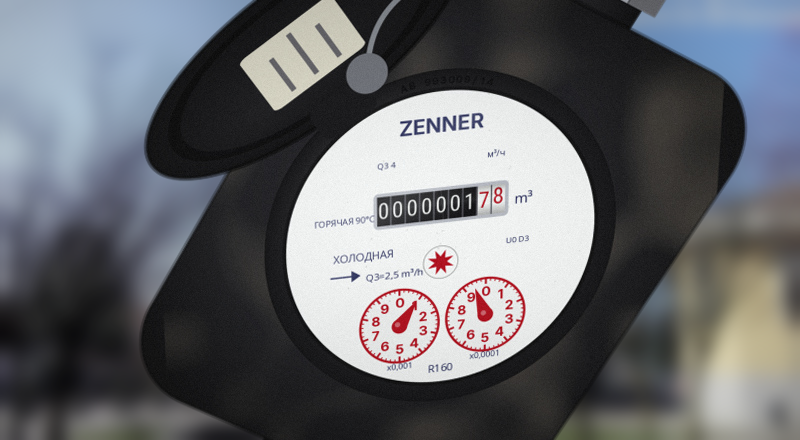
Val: 1.7809 m³
